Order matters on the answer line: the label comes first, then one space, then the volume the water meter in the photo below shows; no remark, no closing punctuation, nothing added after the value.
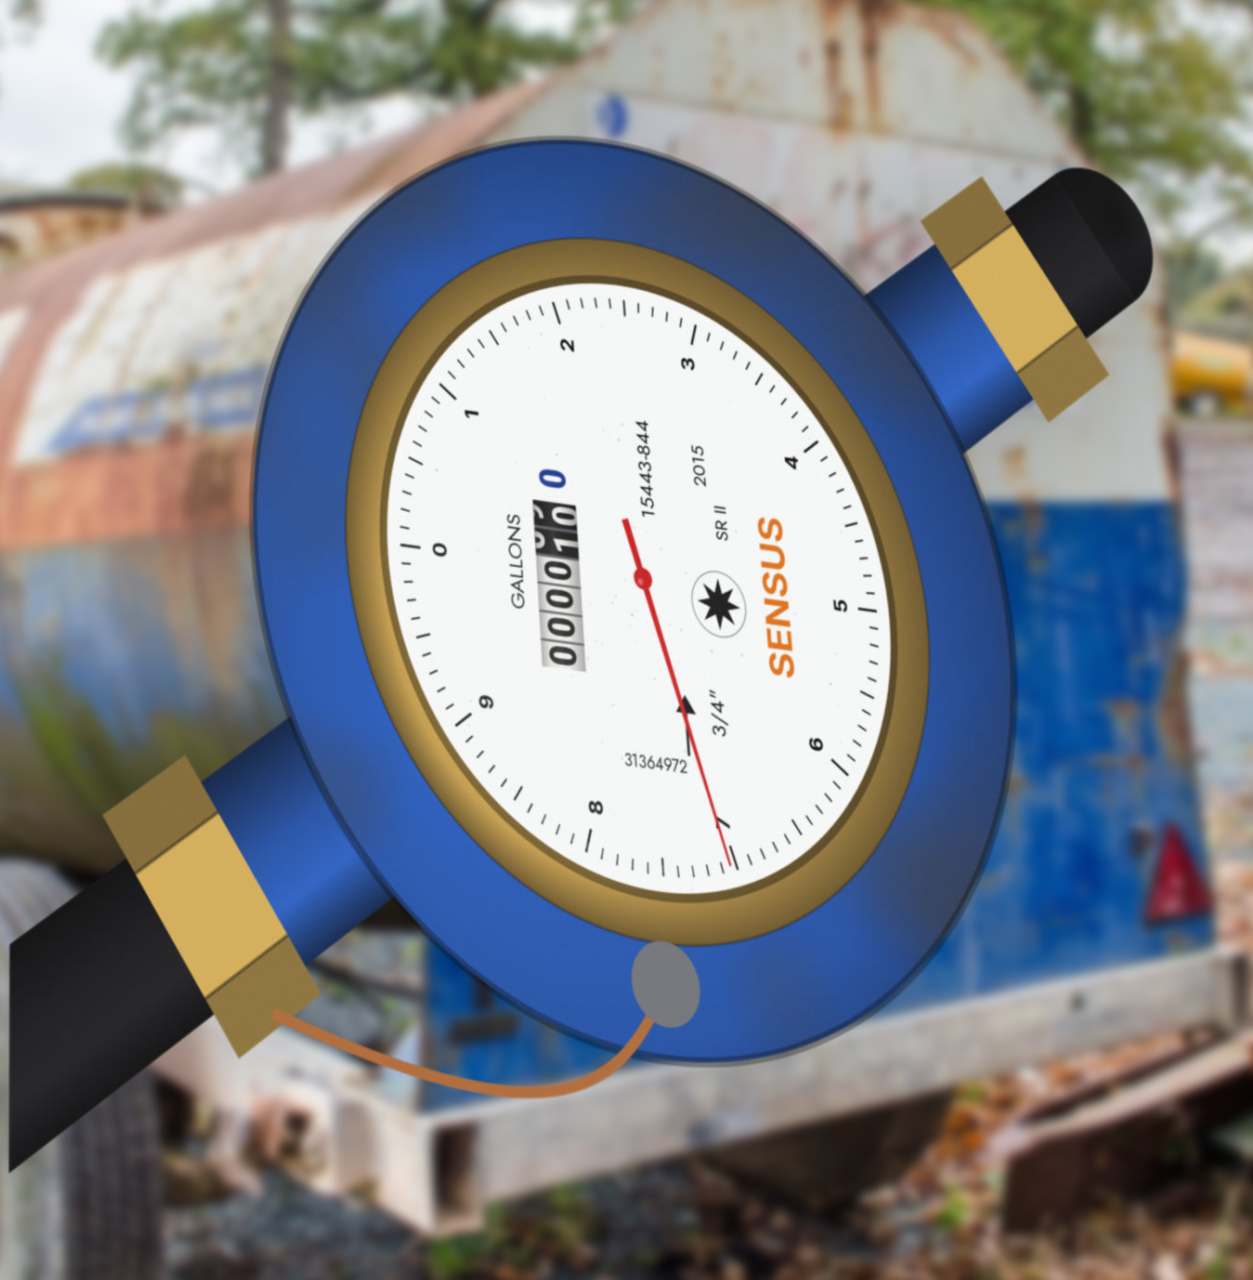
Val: 97.0 gal
